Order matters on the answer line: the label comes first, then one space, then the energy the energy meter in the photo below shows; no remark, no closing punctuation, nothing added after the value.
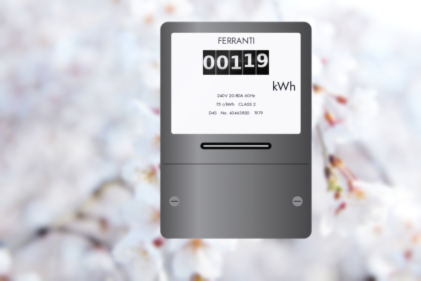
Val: 119 kWh
